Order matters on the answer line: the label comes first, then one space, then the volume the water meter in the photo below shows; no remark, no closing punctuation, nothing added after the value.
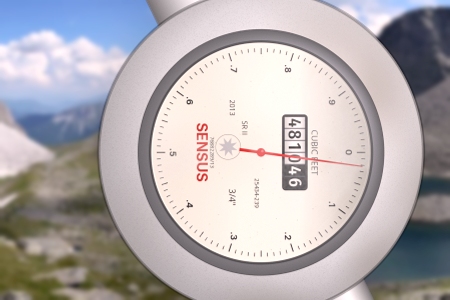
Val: 481046.02 ft³
